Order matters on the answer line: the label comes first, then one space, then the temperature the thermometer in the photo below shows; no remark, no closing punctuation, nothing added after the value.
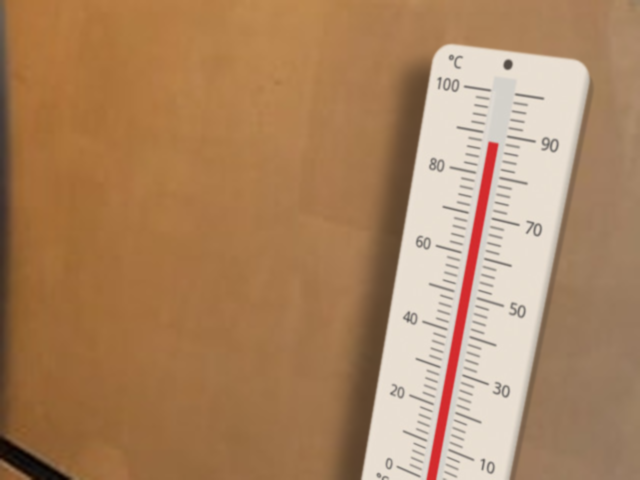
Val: 88 °C
